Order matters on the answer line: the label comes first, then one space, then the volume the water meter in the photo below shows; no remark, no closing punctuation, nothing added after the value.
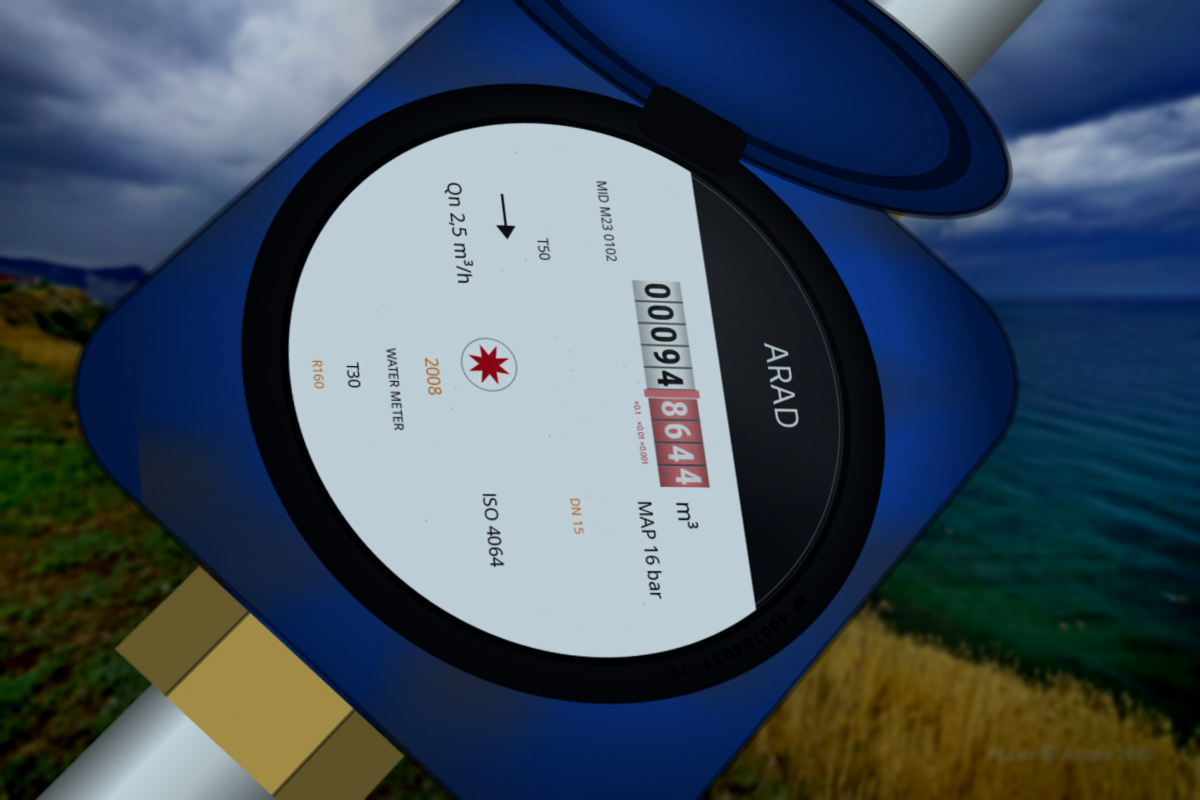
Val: 94.8644 m³
